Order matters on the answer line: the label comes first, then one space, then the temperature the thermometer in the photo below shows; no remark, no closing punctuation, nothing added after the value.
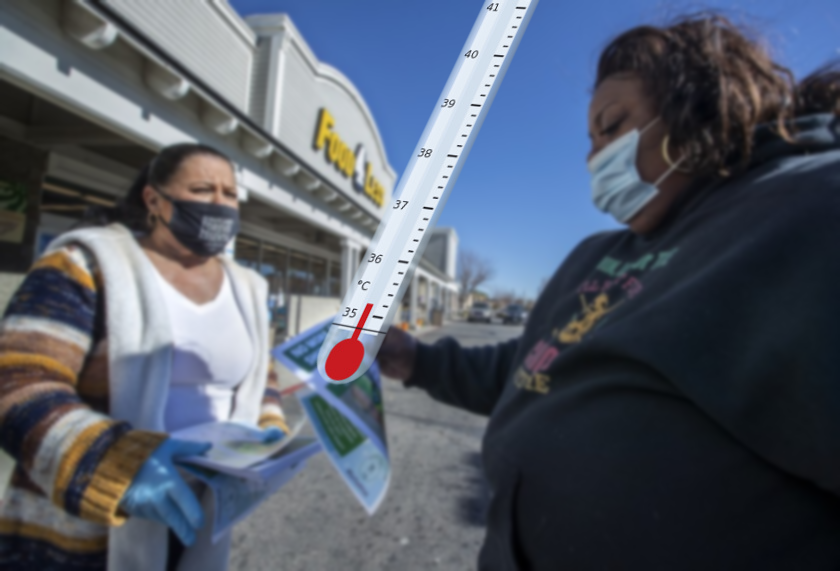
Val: 35.2 °C
